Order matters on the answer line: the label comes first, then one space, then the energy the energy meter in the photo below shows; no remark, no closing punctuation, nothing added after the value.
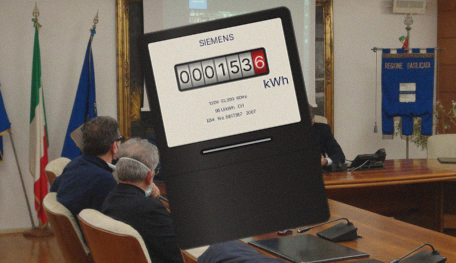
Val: 153.6 kWh
